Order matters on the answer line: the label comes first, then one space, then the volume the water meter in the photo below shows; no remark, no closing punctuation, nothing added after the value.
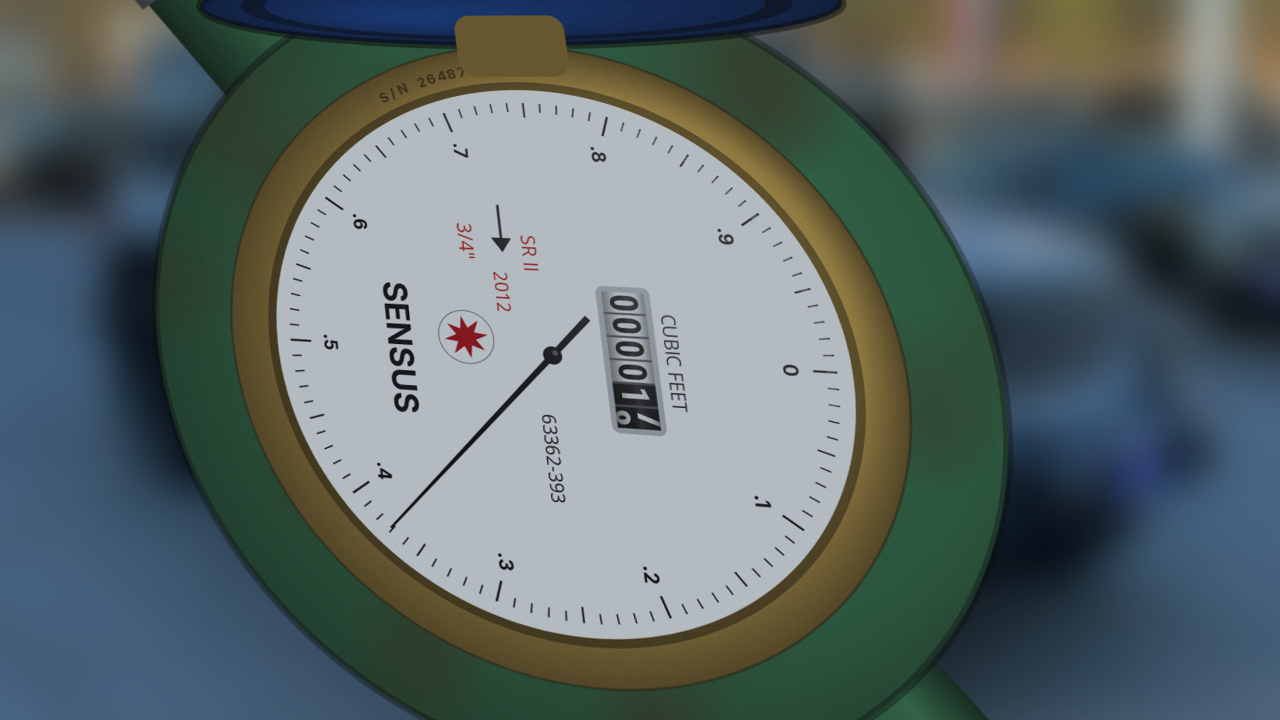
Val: 17.37 ft³
